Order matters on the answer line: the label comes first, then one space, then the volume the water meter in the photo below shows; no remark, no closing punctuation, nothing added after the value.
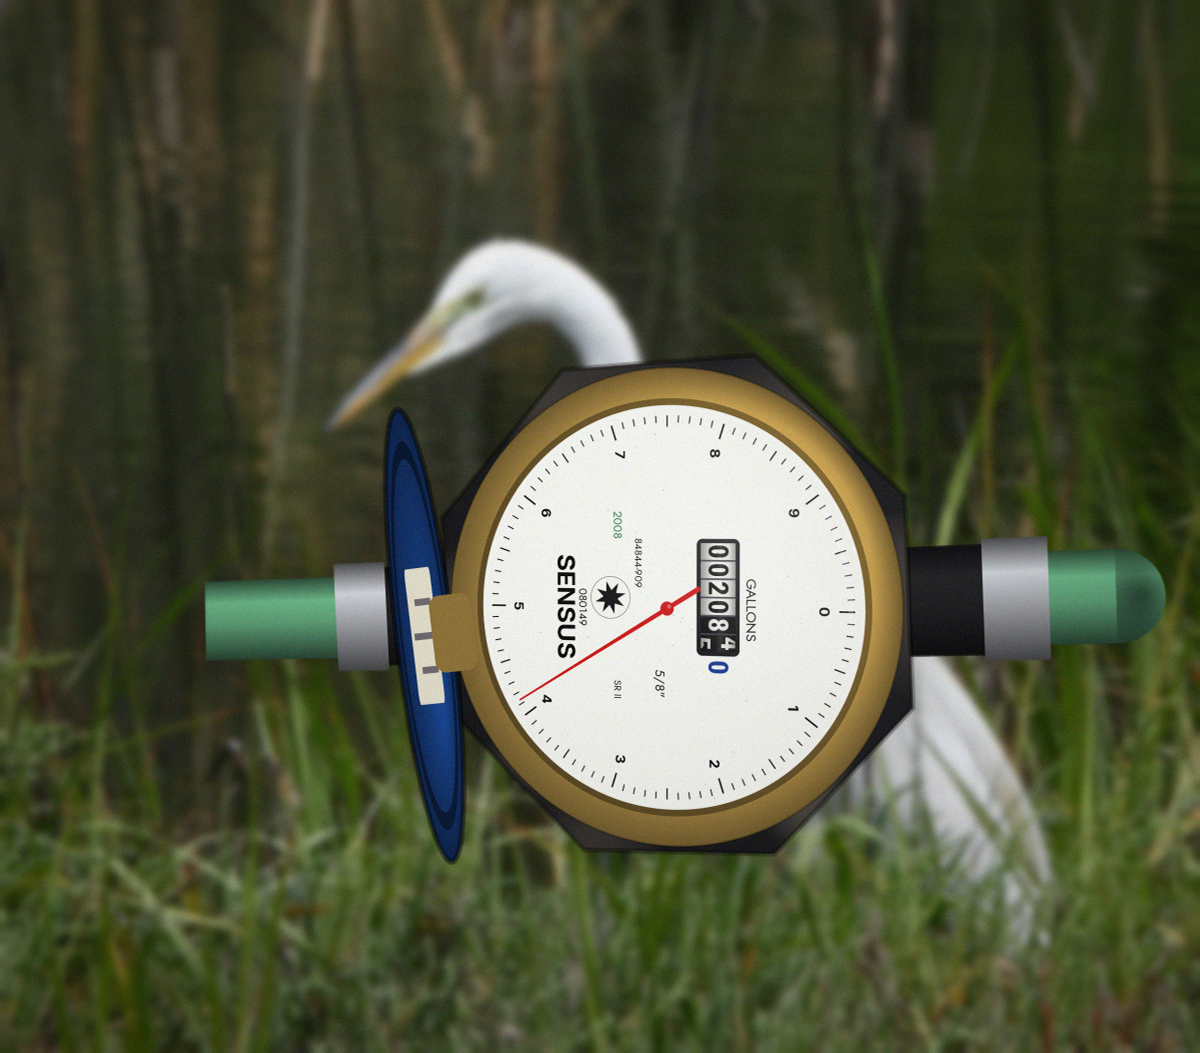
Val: 20844.1 gal
